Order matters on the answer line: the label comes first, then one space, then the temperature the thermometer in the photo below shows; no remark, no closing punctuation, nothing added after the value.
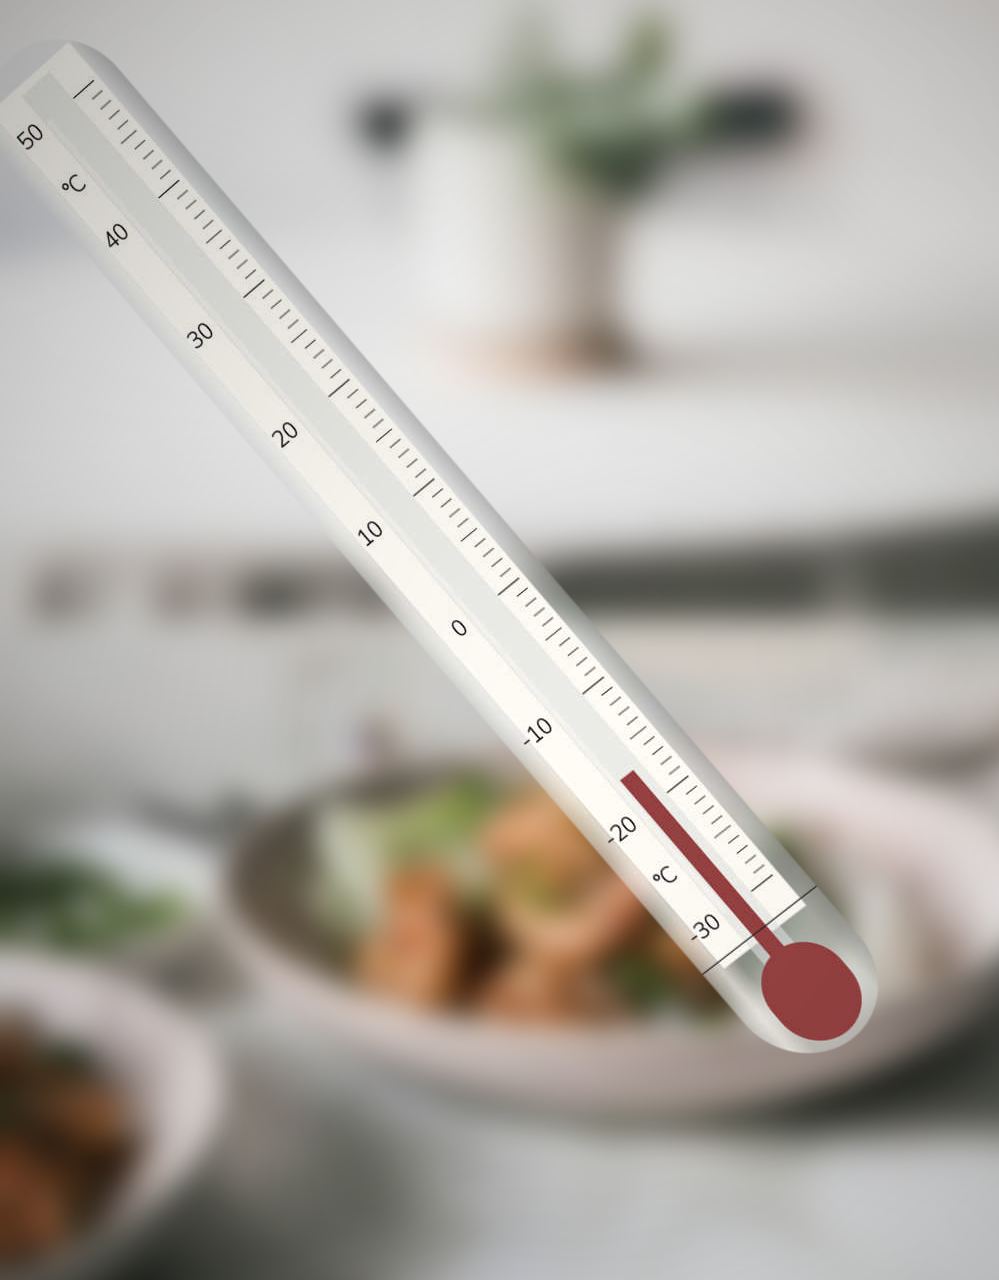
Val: -17 °C
